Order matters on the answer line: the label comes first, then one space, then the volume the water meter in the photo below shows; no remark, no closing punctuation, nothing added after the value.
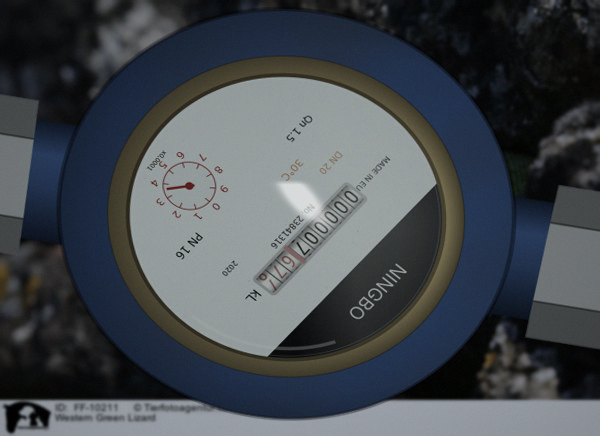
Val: 7.6773 kL
